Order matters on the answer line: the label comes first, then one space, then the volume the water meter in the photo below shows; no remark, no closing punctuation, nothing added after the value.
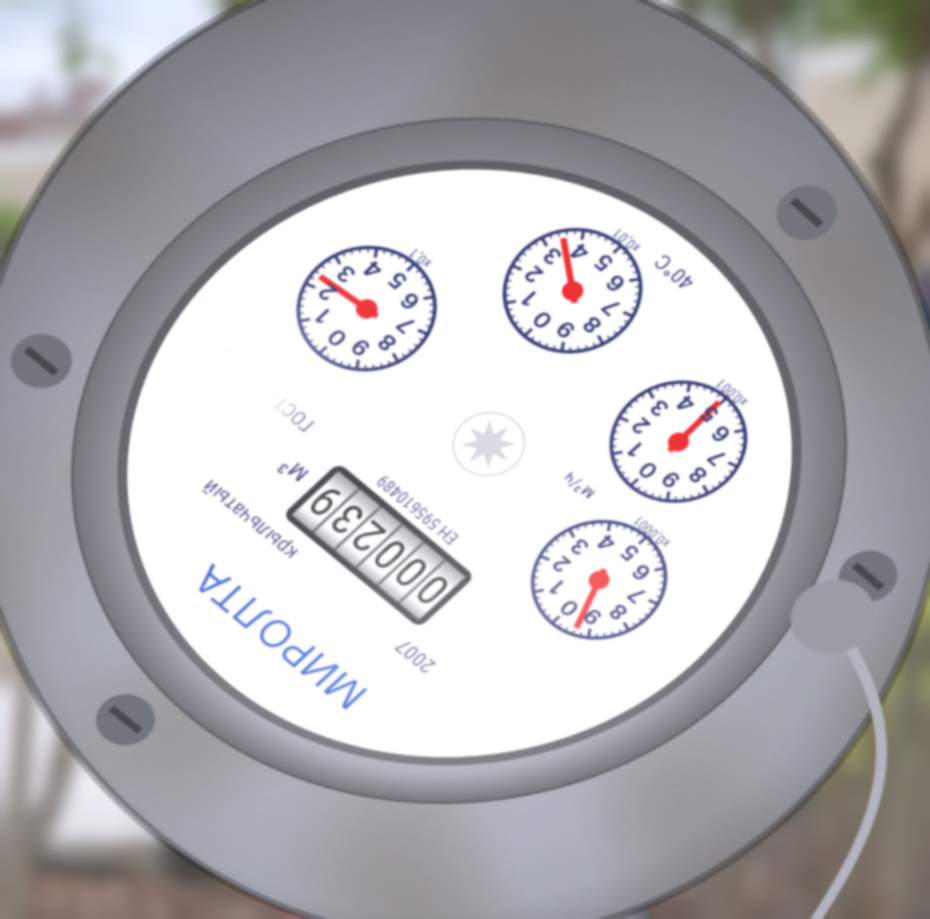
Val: 239.2349 m³
